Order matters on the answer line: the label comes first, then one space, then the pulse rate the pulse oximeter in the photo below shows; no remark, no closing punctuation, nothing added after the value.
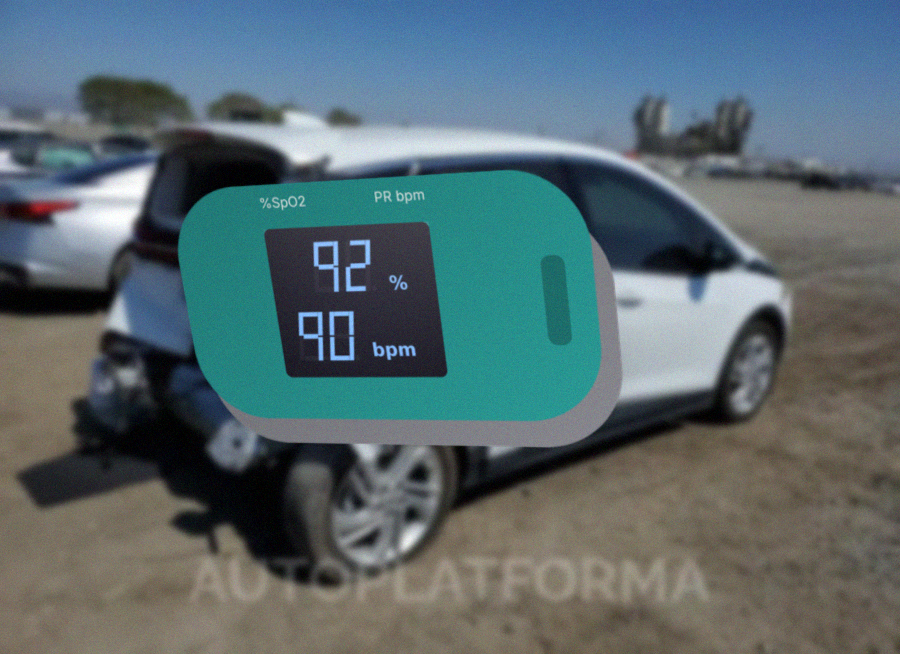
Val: 90 bpm
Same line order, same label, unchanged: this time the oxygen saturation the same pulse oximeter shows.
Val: 92 %
